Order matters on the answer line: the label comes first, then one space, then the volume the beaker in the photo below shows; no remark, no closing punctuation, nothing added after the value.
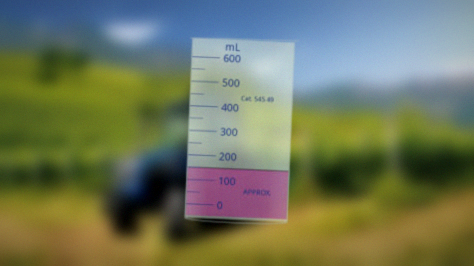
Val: 150 mL
